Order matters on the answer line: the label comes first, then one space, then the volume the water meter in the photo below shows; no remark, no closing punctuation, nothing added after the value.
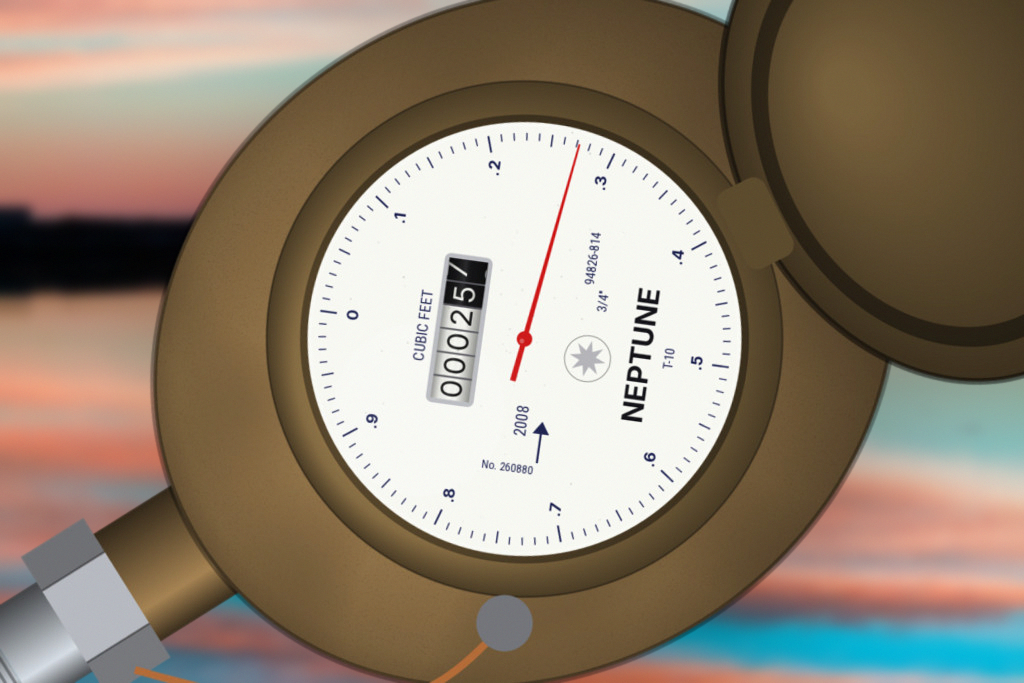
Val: 257.27 ft³
